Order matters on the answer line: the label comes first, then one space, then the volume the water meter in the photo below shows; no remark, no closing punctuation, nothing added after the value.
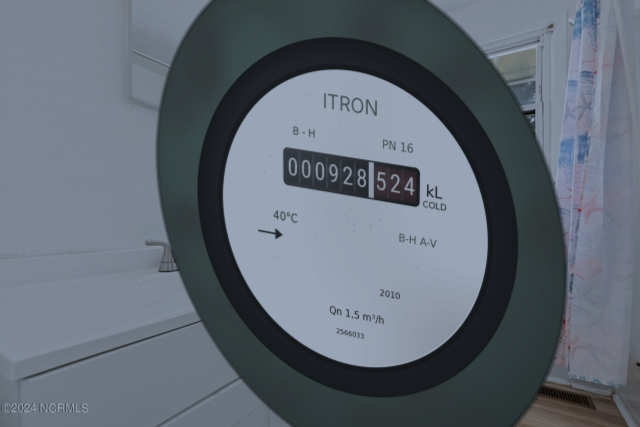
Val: 928.524 kL
